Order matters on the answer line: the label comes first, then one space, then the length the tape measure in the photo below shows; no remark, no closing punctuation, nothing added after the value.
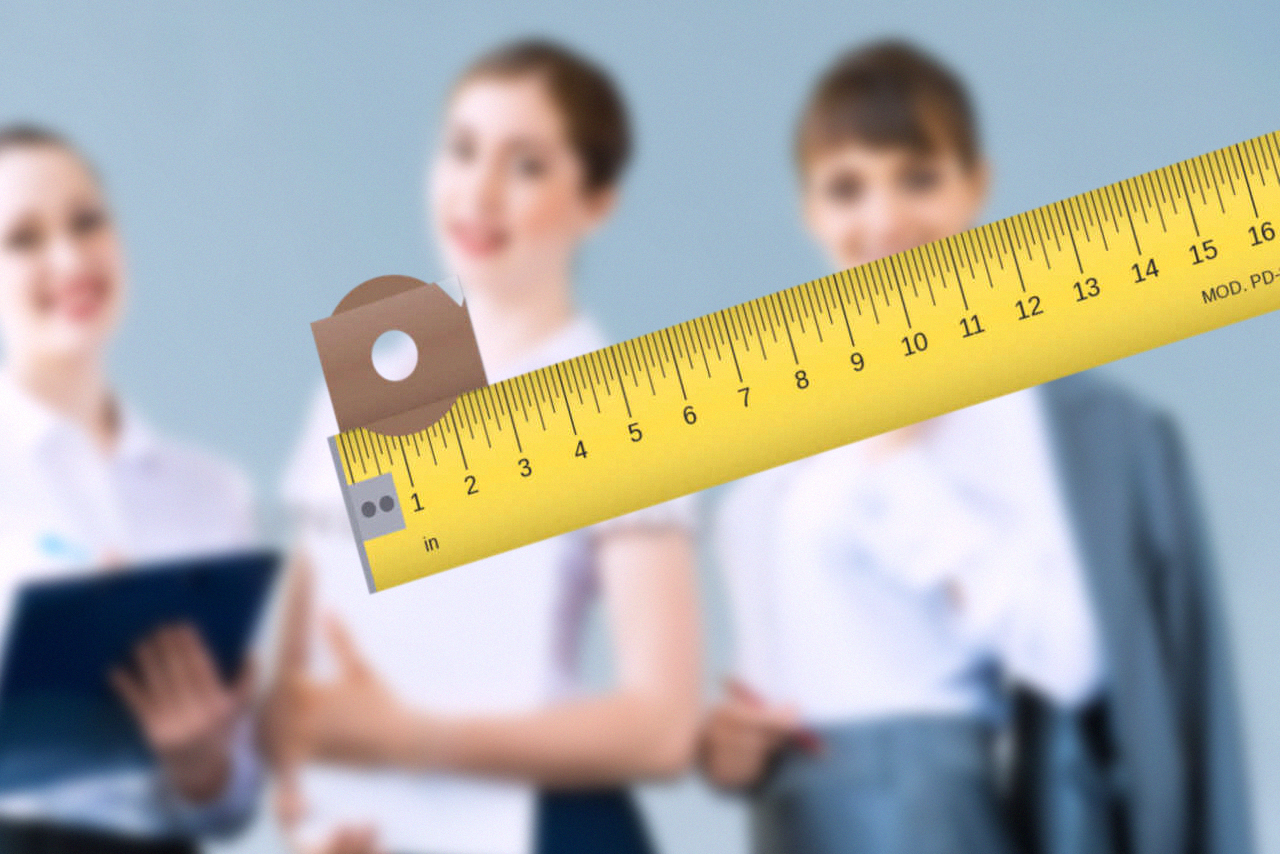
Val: 2.75 in
